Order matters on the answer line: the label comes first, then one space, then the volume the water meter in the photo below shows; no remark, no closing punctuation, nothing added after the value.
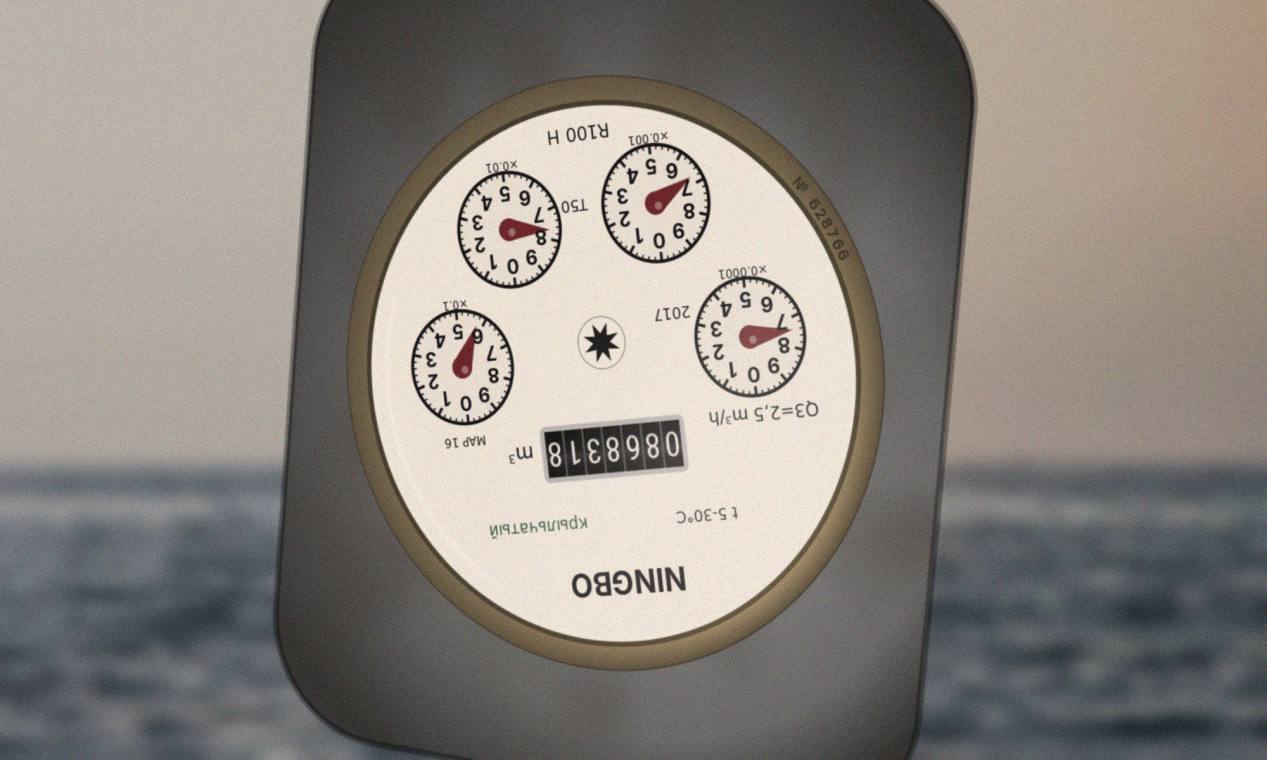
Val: 868318.5767 m³
